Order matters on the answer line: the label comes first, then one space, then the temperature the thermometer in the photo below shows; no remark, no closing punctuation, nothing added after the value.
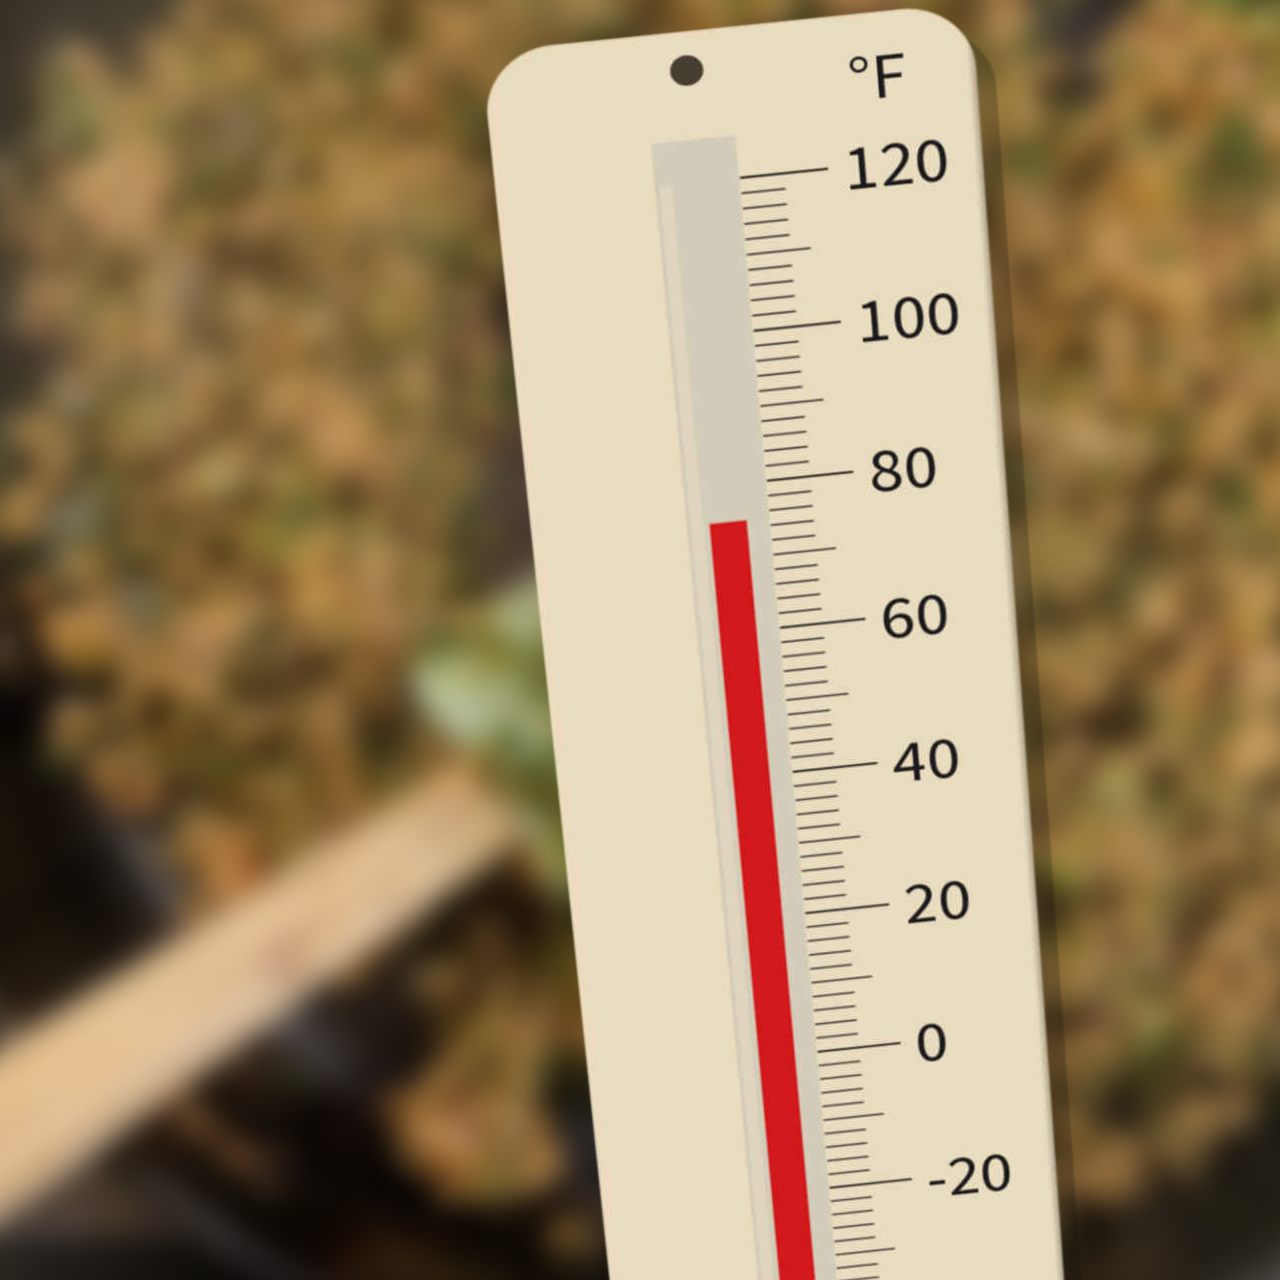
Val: 75 °F
